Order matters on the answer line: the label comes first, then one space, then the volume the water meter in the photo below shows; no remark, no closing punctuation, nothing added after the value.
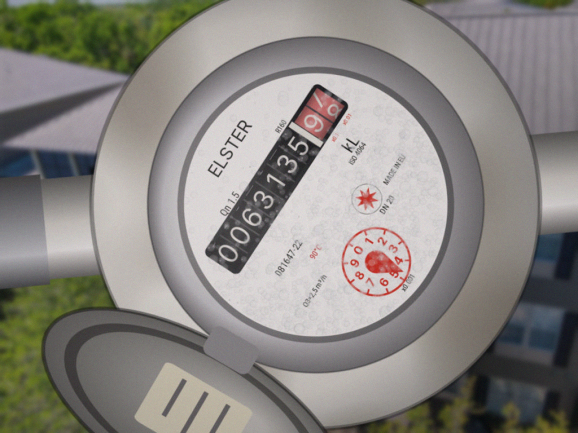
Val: 63135.974 kL
